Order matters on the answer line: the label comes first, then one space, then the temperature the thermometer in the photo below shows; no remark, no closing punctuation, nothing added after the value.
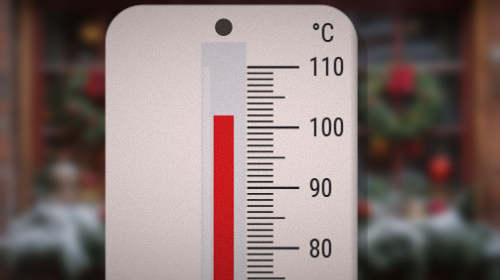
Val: 102 °C
